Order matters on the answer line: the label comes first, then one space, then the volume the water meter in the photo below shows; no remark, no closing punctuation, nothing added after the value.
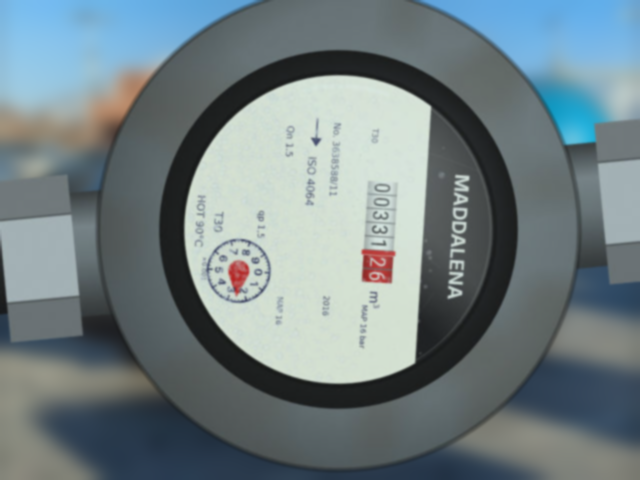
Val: 331.262 m³
